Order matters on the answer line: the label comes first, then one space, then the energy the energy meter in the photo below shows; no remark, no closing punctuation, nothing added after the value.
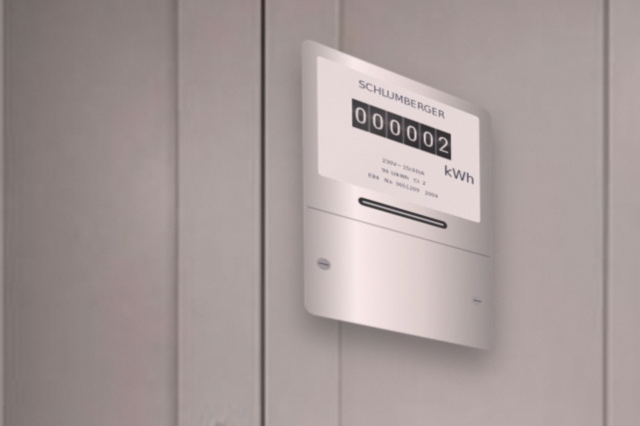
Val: 2 kWh
